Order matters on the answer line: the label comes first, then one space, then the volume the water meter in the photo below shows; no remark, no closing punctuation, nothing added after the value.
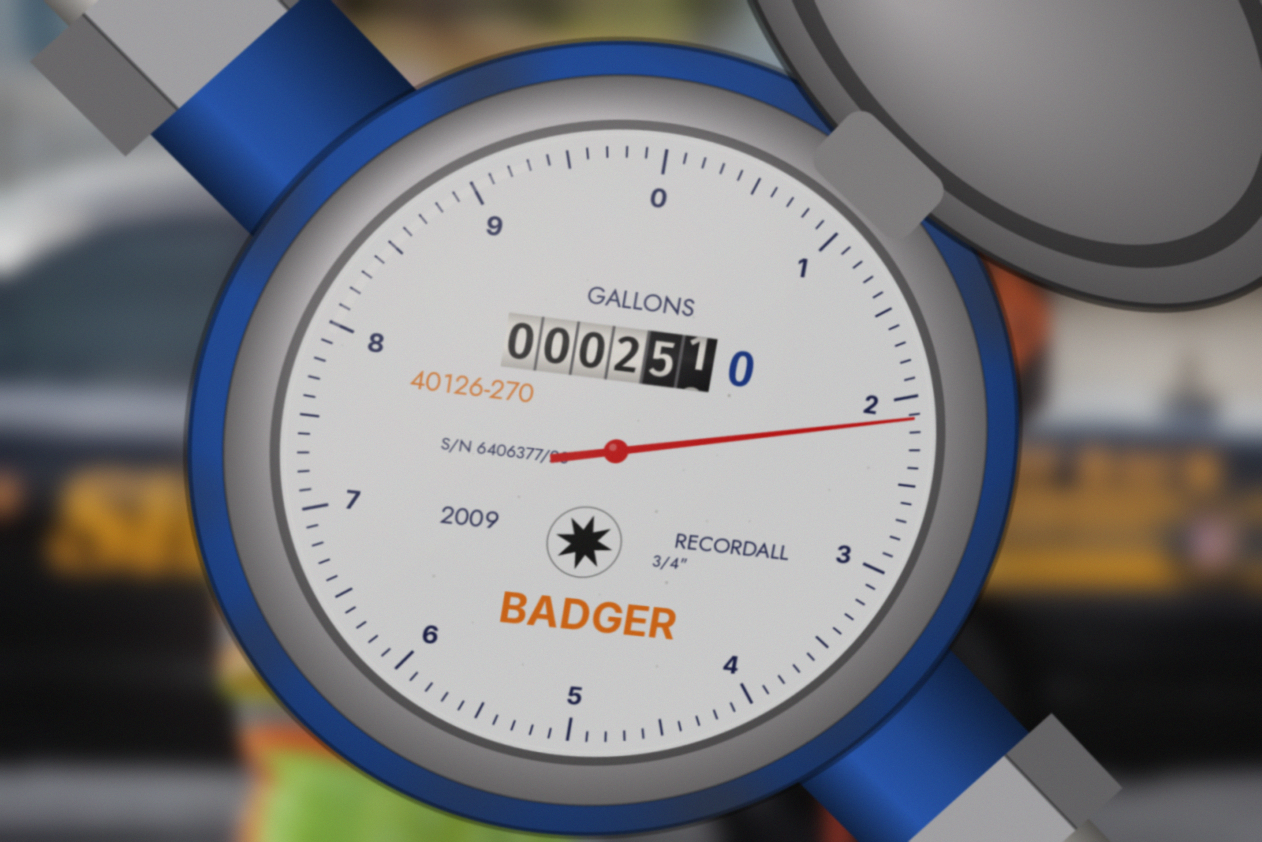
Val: 2512.1 gal
